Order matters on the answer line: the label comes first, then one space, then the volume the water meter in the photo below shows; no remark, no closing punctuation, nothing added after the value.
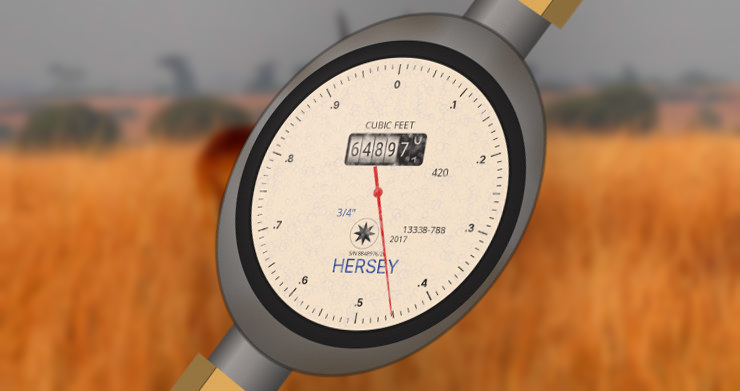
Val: 648970.45 ft³
